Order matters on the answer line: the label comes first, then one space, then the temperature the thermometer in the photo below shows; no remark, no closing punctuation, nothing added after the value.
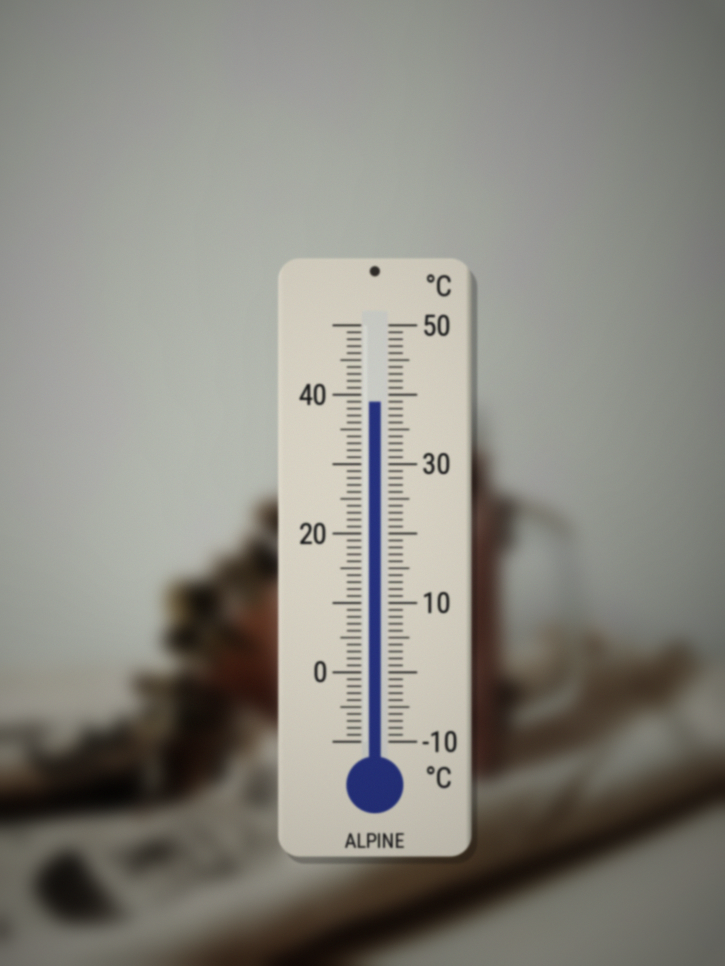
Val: 39 °C
